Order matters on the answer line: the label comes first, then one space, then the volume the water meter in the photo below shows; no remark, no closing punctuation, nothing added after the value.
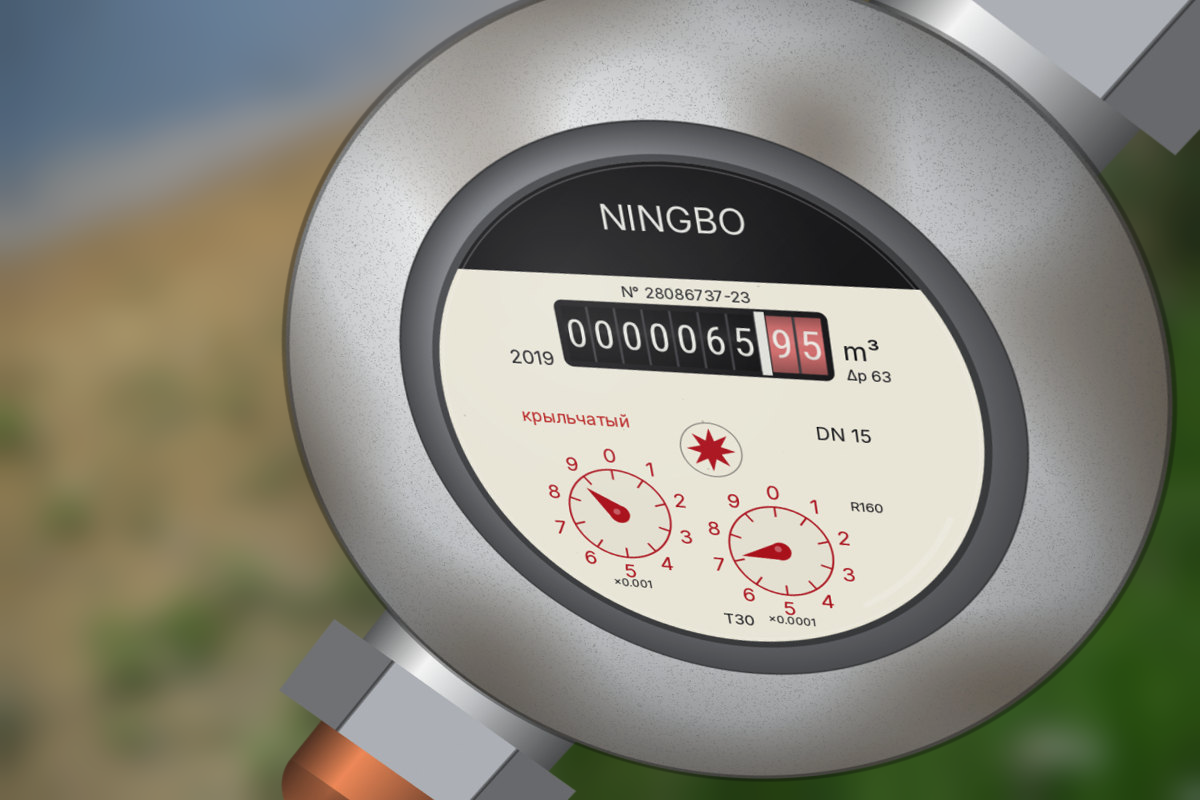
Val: 65.9587 m³
